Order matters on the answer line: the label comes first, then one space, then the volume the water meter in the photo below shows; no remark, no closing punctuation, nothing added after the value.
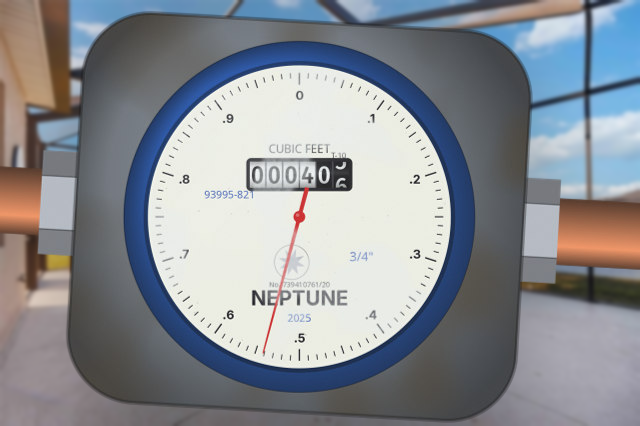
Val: 405.54 ft³
